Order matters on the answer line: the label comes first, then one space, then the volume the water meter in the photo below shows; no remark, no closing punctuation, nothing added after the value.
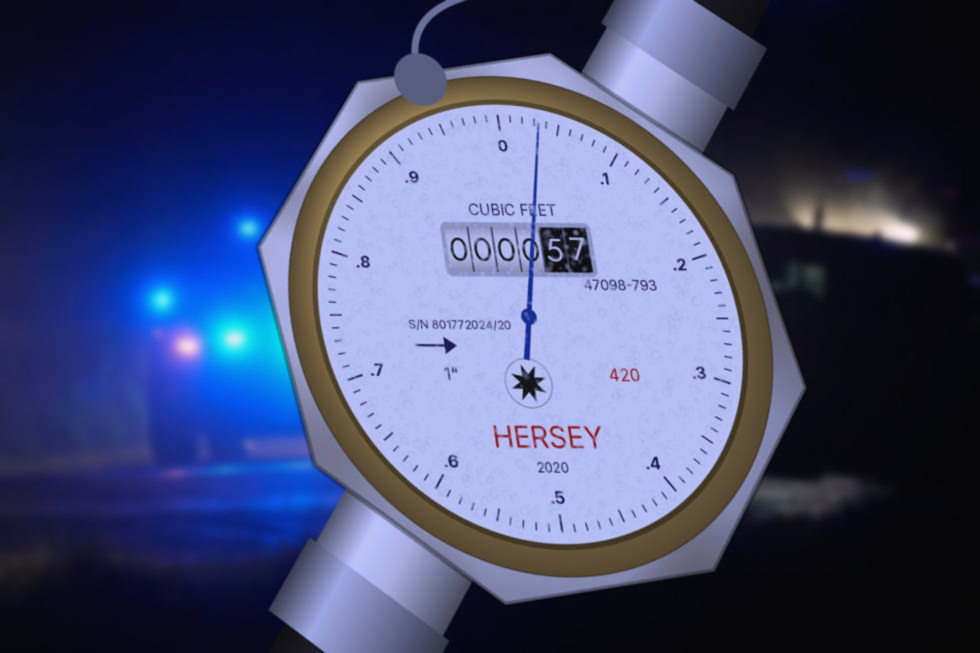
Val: 57.03 ft³
